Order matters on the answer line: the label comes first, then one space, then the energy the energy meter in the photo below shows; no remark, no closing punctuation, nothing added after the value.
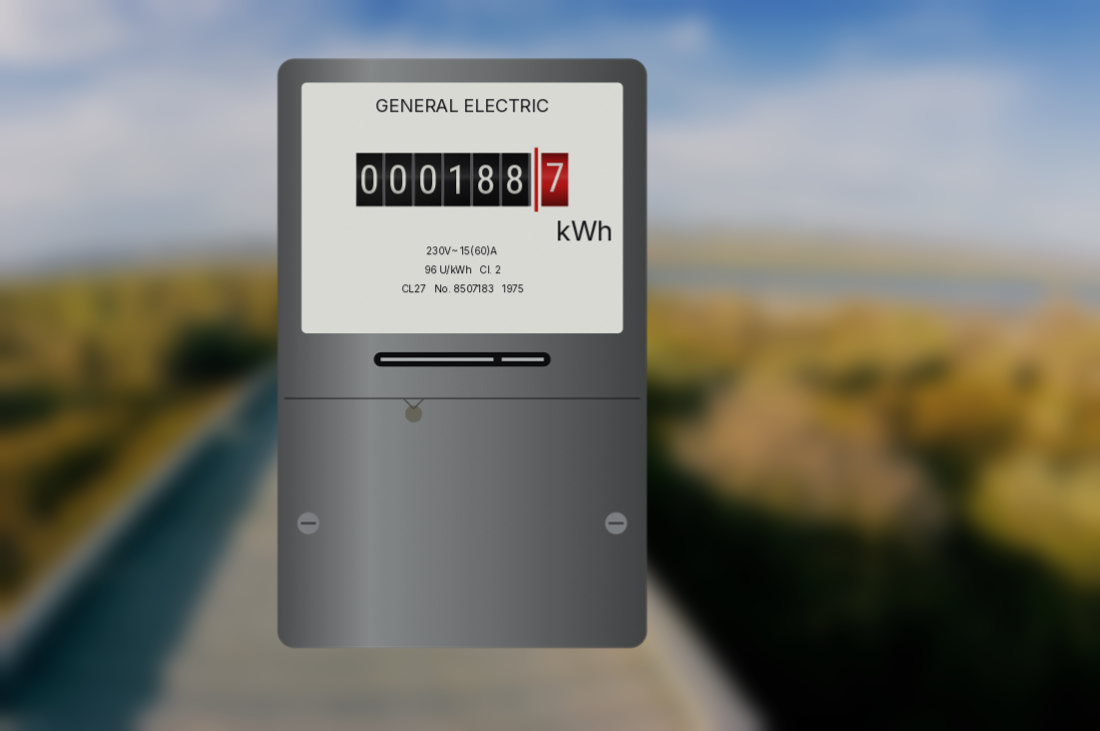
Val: 188.7 kWh
